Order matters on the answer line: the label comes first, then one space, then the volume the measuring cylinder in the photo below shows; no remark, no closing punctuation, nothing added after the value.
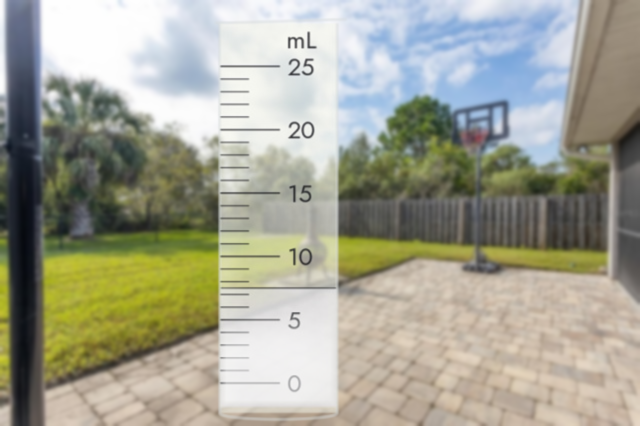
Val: 7.5 mL
